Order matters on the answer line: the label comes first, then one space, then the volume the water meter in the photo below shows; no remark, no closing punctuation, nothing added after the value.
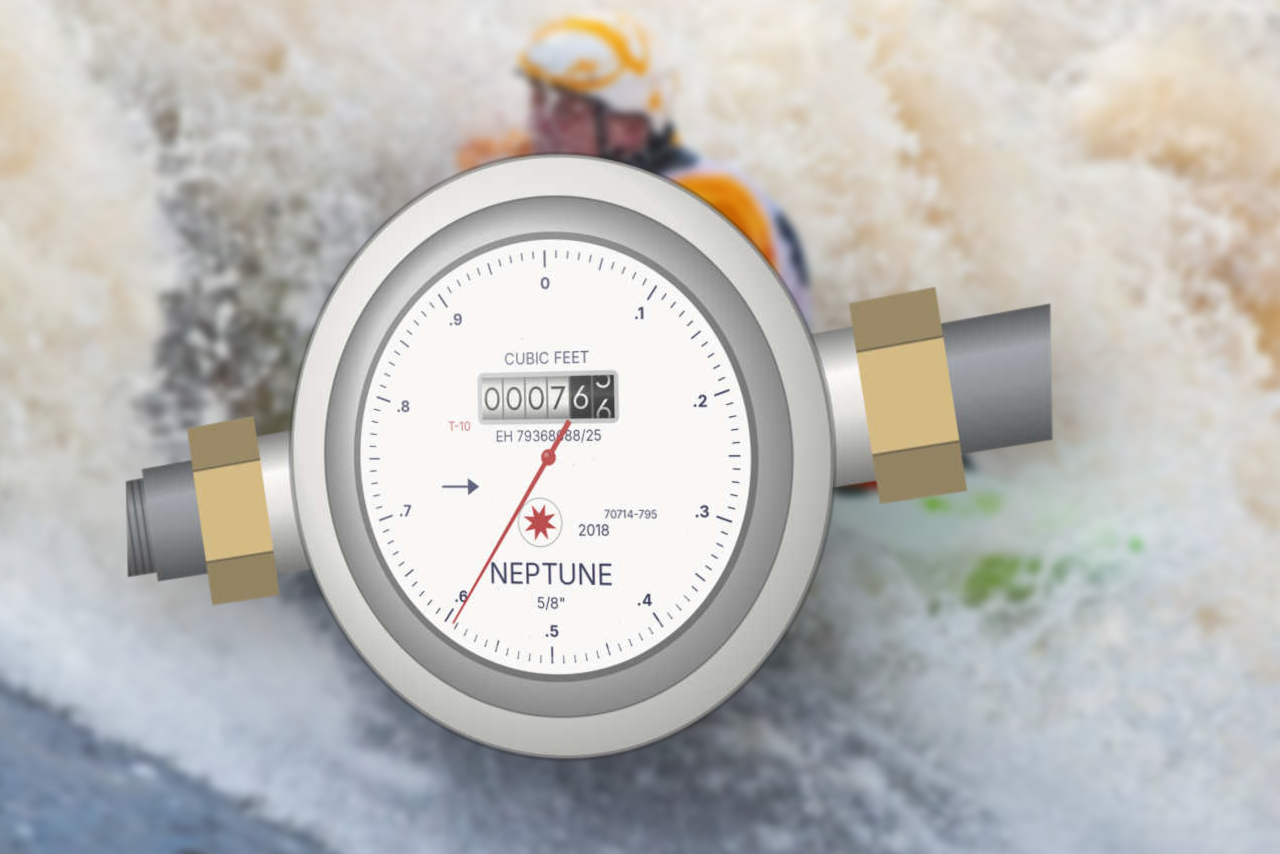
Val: 765.59 ft³
